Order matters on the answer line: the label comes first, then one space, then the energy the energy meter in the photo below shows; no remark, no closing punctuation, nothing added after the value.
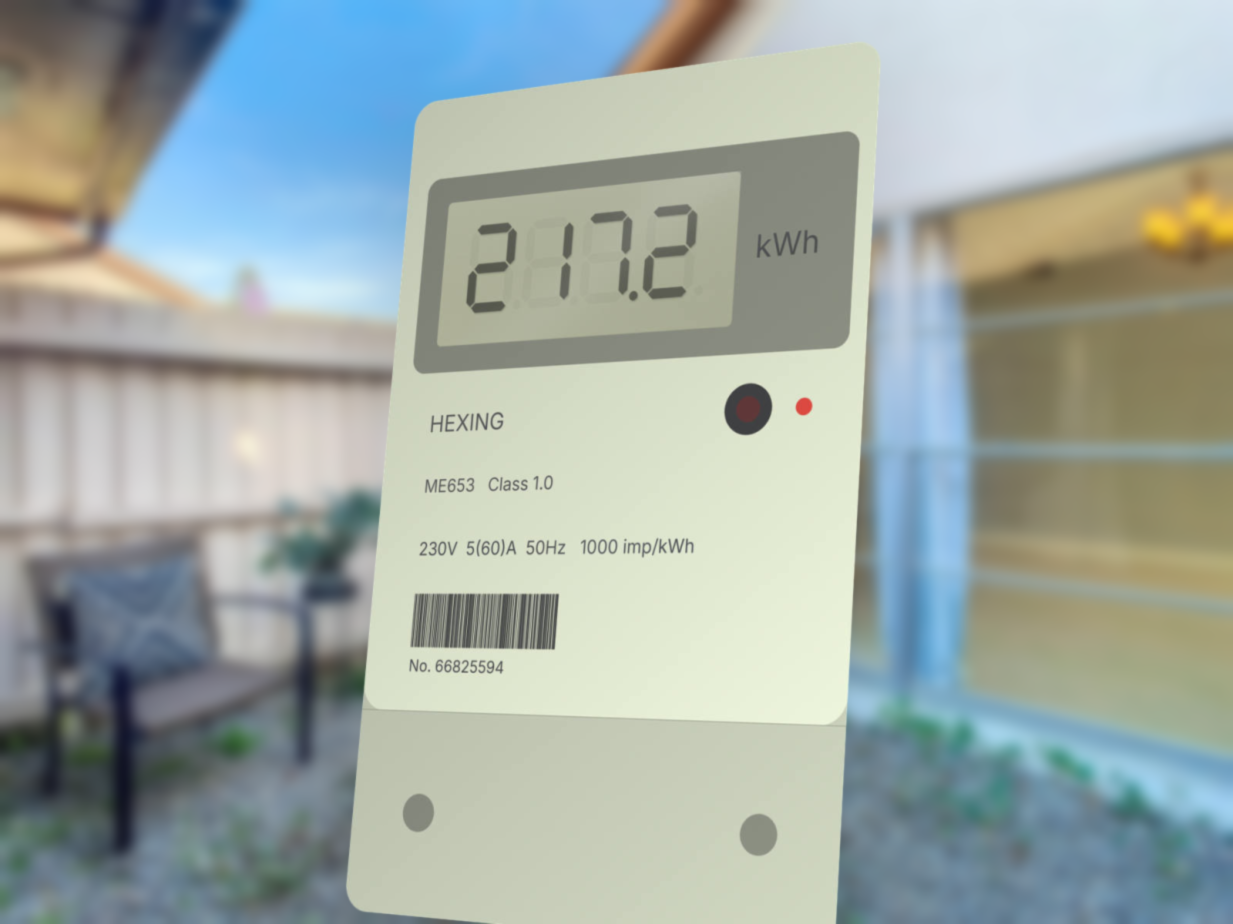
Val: 217.2 kWh
